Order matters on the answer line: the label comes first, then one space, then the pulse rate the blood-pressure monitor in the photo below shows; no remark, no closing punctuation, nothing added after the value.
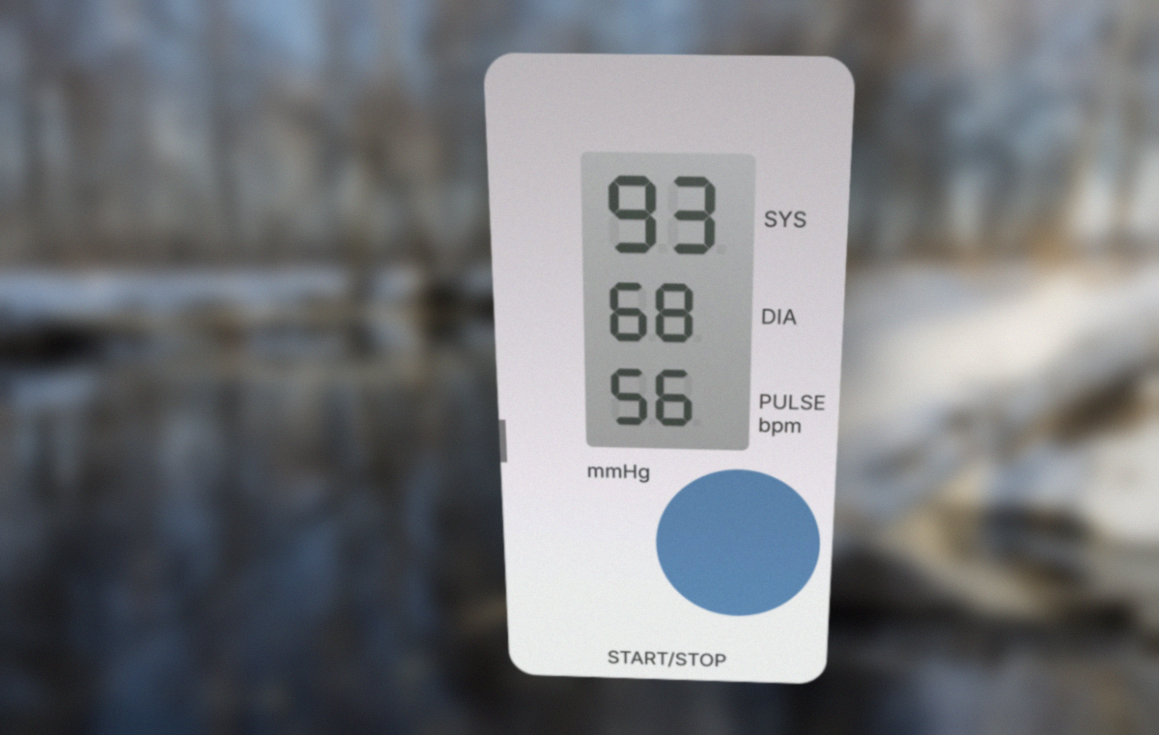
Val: 56 bpm
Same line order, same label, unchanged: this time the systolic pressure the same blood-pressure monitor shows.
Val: 93 mmHg
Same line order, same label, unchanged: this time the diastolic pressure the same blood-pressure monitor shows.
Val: 68 mmHg
